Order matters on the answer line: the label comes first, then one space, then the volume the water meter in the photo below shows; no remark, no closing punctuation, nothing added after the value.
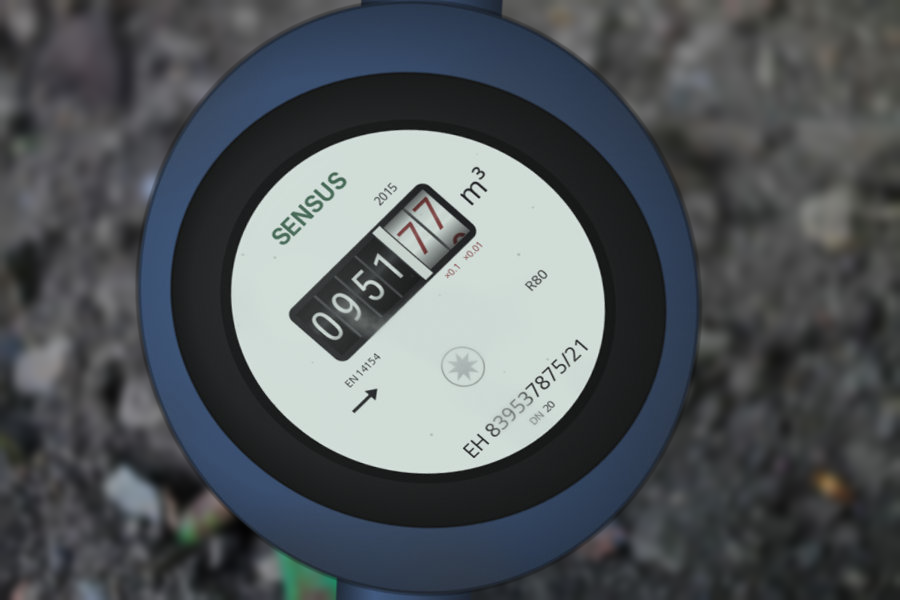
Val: 951.77 m³
